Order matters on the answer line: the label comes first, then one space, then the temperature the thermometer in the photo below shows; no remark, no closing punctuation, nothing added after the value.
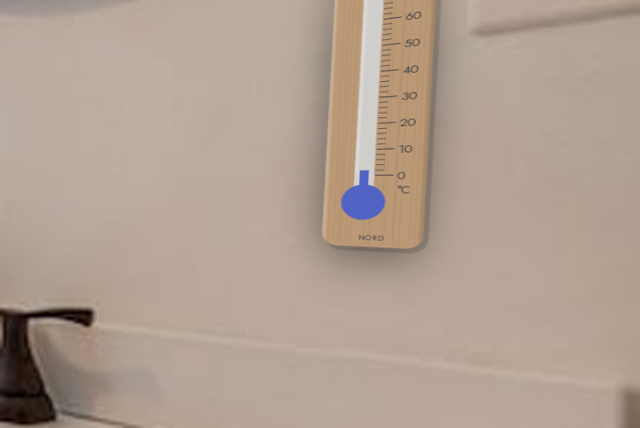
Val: 2 °C
